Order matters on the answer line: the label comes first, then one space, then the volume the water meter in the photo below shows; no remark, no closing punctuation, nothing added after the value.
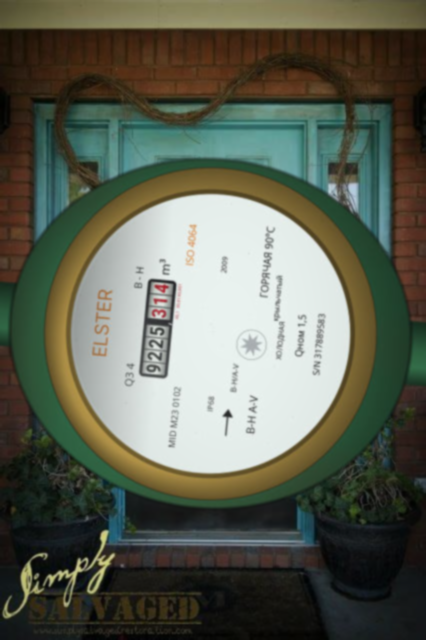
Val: 9225.314 m³
